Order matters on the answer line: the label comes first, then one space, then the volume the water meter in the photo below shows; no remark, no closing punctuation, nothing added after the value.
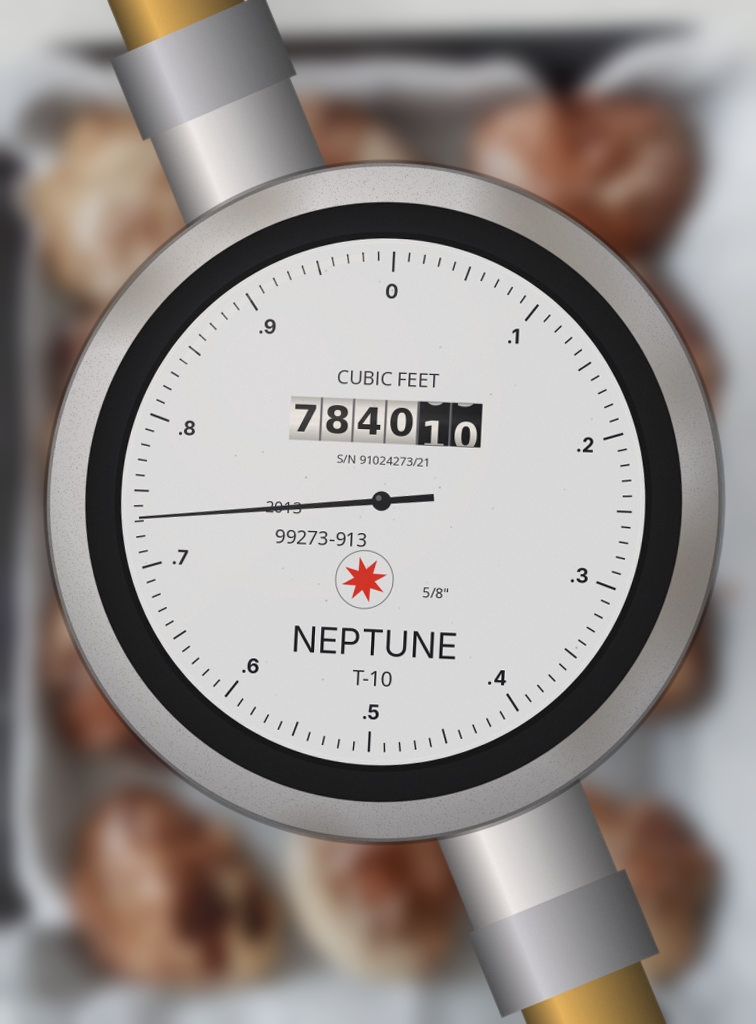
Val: 784009.73 ft³
